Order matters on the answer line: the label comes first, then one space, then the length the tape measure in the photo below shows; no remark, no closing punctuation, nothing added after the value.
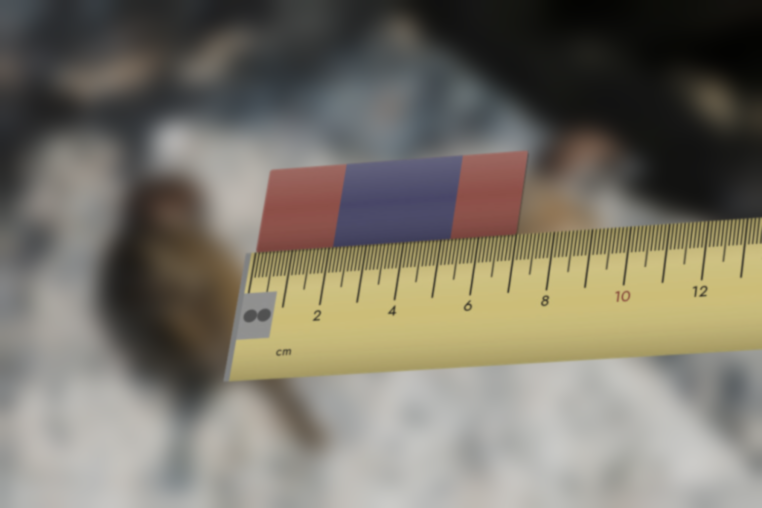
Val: 7 cm
